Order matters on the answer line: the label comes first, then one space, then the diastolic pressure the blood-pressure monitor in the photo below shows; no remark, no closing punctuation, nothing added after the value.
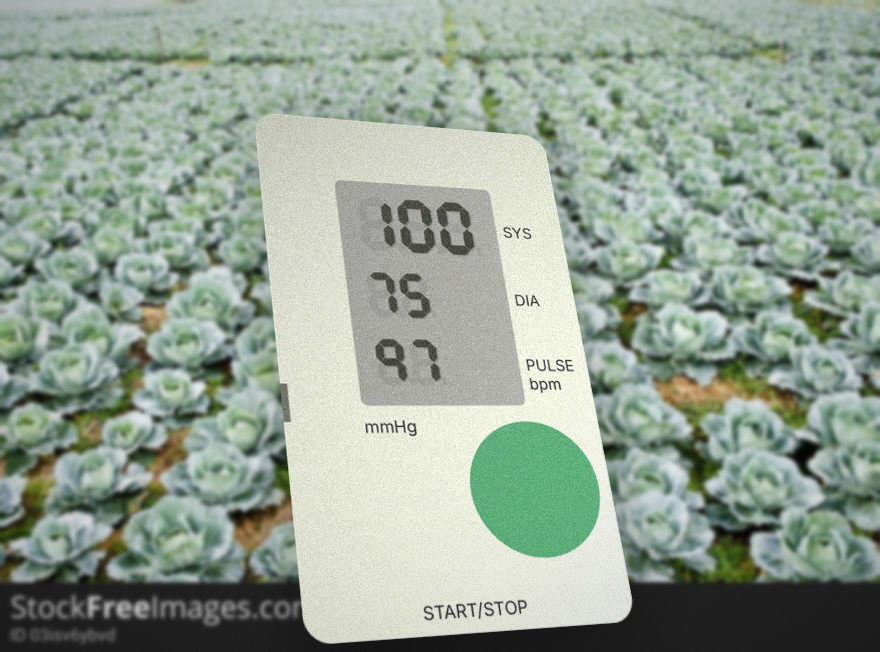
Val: 75 mmHg
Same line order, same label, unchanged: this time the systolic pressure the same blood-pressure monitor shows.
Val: 100 mmHg
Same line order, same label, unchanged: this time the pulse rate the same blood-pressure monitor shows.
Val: 97 bpm
